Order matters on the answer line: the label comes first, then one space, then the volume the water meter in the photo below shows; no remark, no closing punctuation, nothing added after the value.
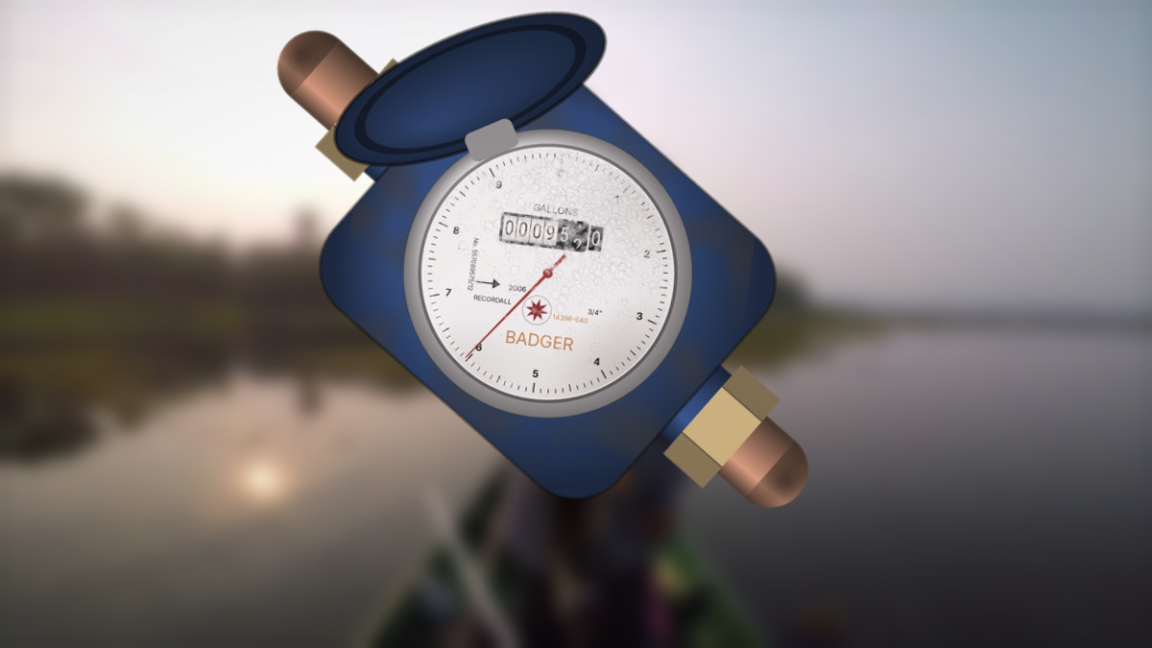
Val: 9516.0 gal
